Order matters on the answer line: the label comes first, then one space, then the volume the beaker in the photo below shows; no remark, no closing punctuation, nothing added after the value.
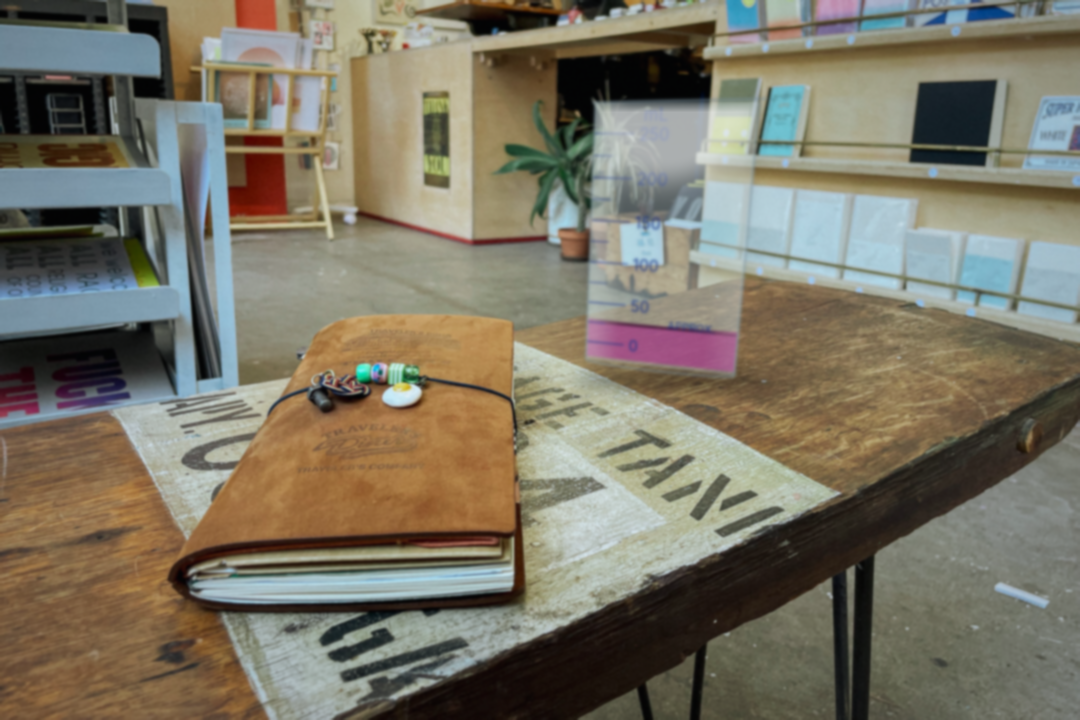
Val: 25 mL
